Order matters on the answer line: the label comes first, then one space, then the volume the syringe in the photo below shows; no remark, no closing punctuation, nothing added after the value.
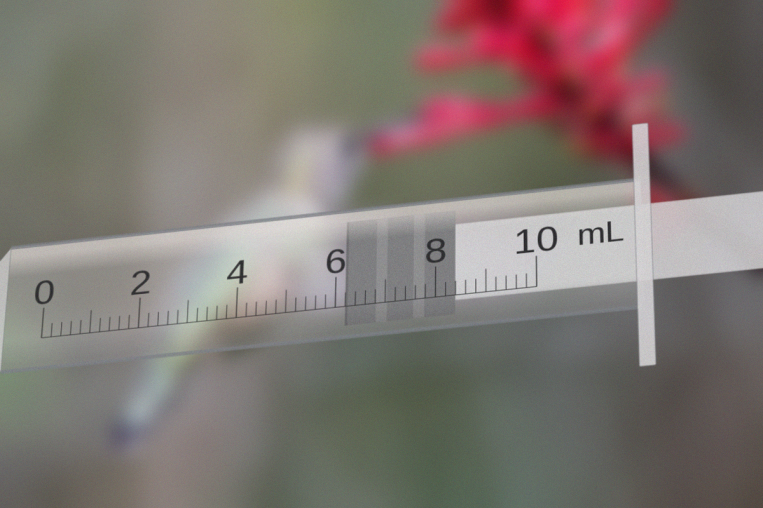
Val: 6.2 mL
